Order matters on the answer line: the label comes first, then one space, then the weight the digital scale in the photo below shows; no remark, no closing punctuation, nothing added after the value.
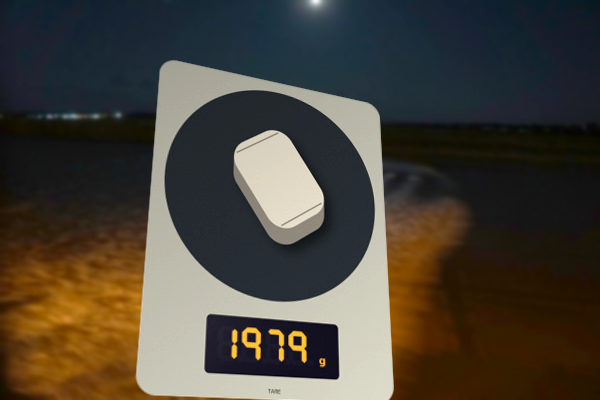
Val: 1979 g
